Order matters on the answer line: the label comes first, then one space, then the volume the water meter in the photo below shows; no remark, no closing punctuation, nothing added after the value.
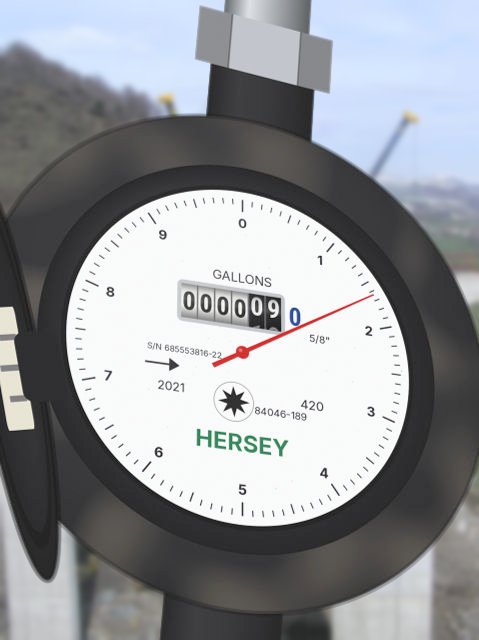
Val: 91.6 gal
